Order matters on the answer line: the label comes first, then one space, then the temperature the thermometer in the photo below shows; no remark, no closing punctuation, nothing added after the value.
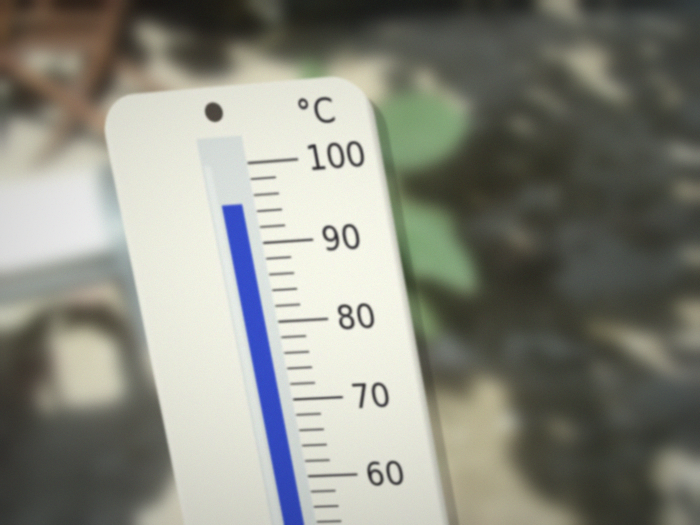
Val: 95 °C
